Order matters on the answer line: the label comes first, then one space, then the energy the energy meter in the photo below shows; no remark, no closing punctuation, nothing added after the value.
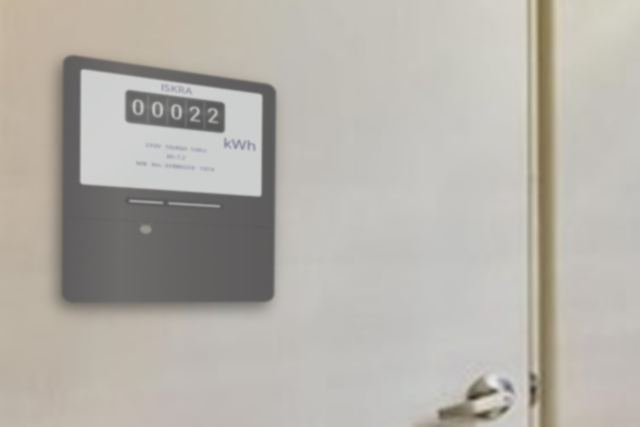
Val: 22 kWh
